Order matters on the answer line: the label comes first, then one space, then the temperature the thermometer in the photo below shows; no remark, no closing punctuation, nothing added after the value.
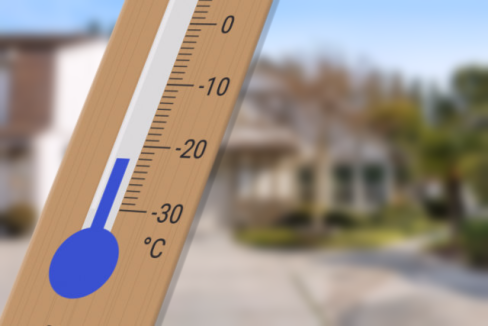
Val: -22 °C
